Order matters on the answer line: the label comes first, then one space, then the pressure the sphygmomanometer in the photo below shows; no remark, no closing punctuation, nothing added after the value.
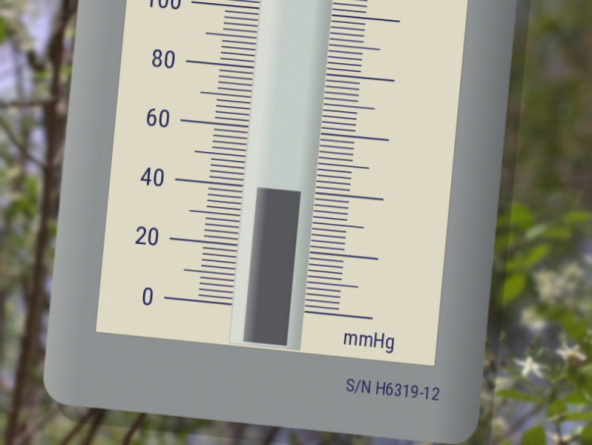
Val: 40 mmHg
